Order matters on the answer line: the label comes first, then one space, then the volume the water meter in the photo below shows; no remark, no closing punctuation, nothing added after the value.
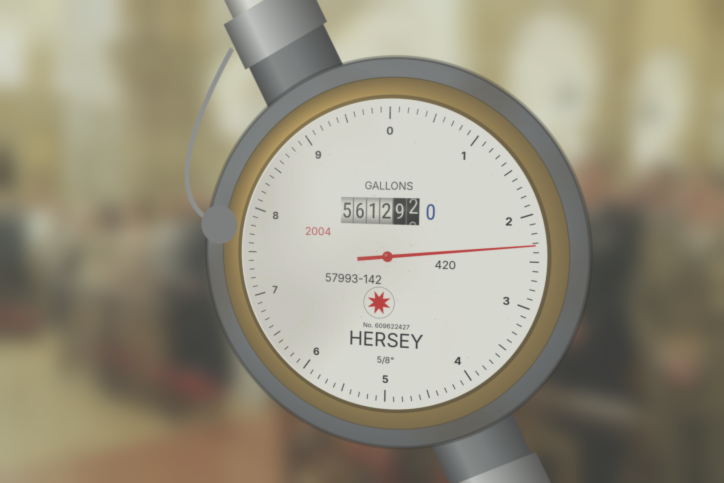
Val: 5612922.3 gal
